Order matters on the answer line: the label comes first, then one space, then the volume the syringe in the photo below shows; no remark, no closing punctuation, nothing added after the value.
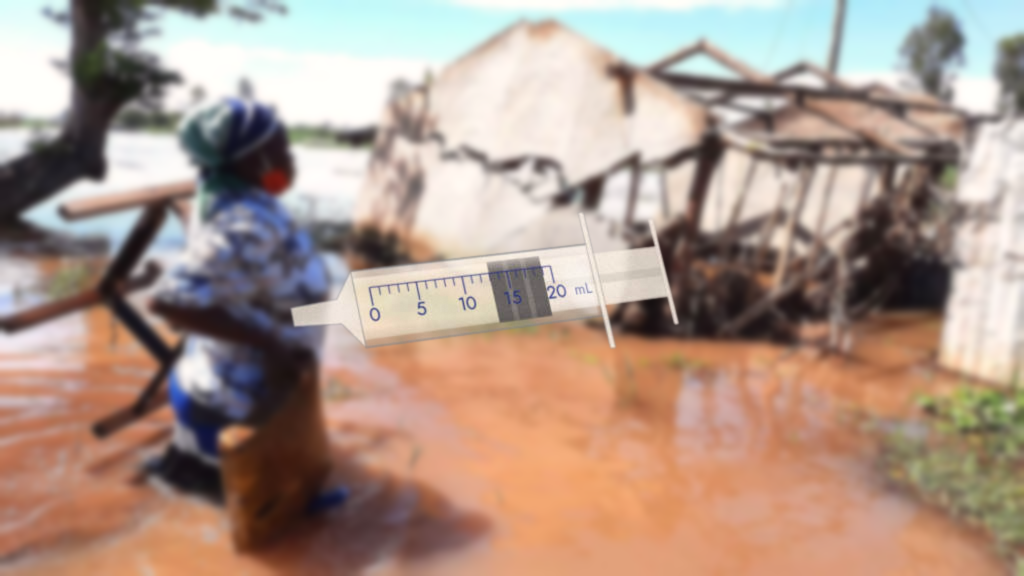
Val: 13 mL
